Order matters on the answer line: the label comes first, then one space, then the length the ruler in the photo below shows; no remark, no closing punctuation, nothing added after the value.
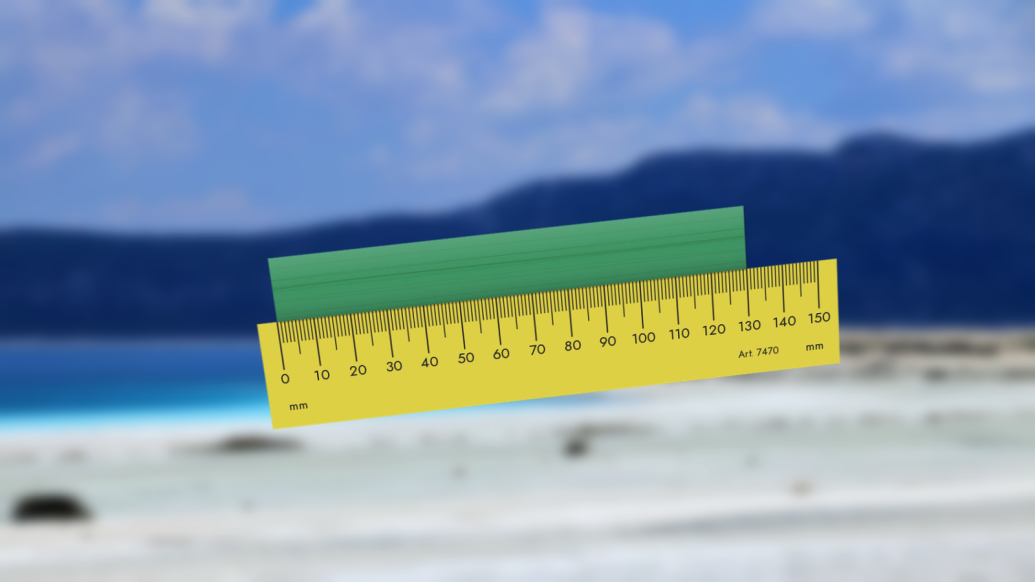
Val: 130 mm
